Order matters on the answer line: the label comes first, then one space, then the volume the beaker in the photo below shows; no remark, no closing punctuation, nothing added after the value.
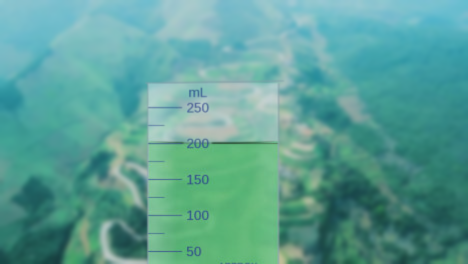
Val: 200 mL
